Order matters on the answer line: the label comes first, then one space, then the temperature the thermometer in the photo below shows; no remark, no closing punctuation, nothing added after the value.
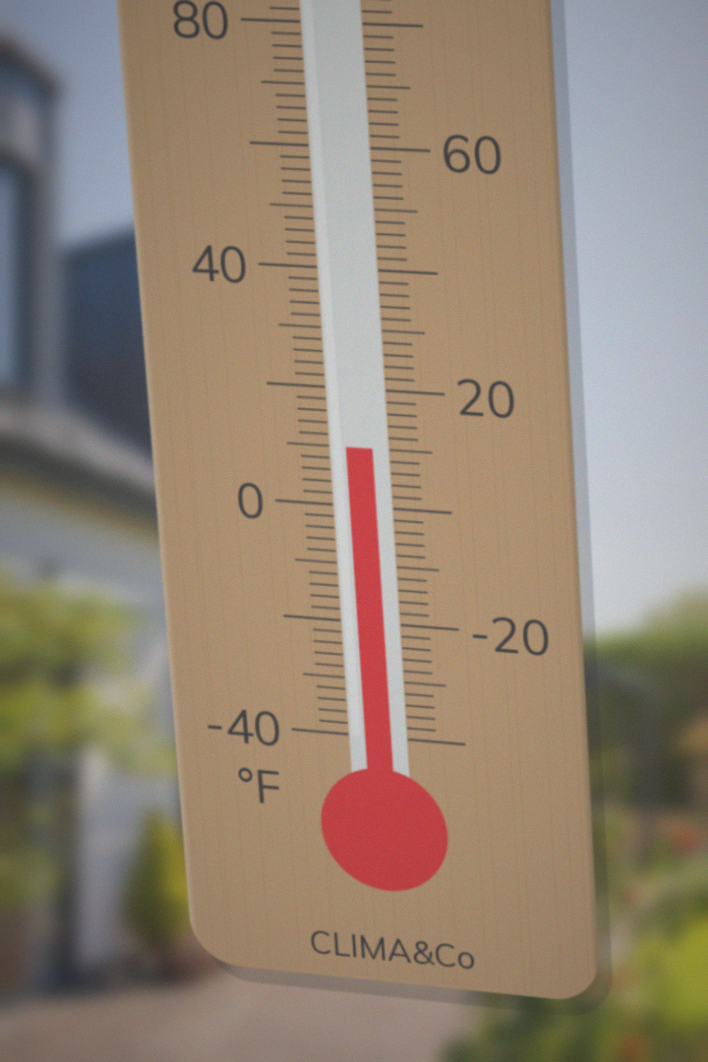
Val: 10 °F
